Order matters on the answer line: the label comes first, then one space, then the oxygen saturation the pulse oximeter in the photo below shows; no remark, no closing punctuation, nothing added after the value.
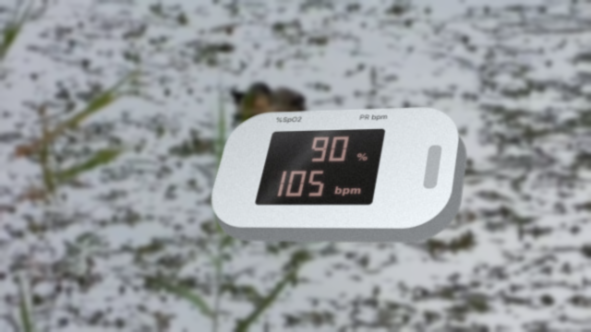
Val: 90 %
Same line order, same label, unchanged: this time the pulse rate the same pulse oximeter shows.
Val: 105 bpm
